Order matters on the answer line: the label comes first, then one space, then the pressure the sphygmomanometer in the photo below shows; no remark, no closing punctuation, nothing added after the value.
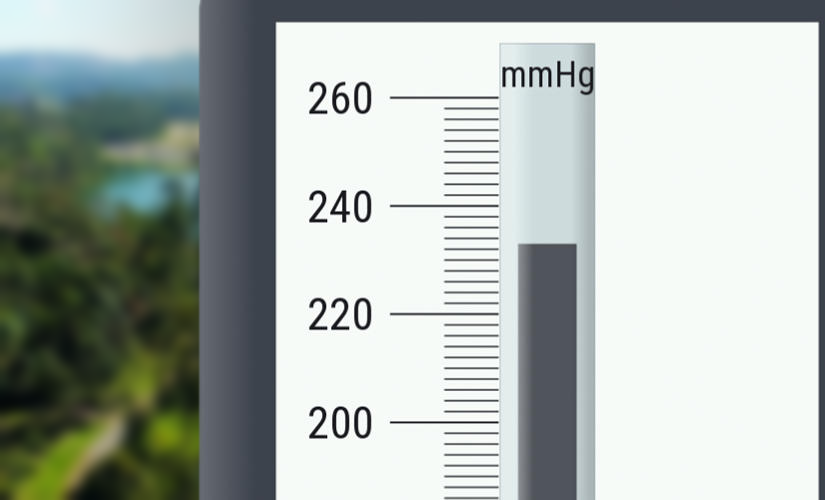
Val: 233 mmHg
